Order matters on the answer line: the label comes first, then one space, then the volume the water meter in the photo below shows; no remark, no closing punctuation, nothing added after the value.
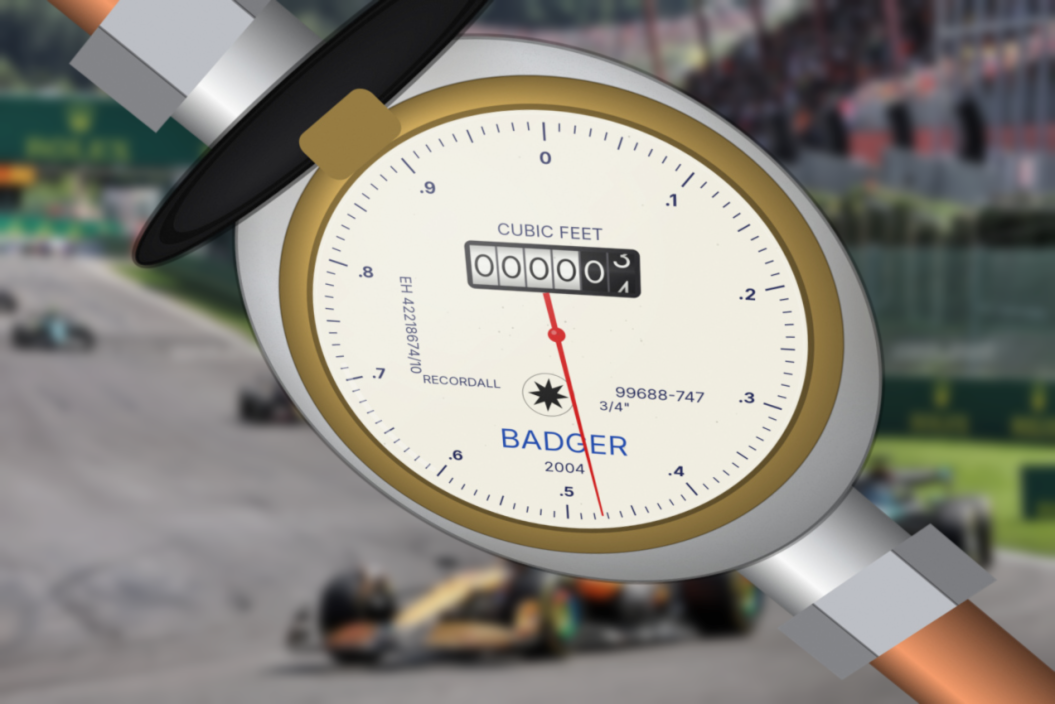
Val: 3.47 ft³
